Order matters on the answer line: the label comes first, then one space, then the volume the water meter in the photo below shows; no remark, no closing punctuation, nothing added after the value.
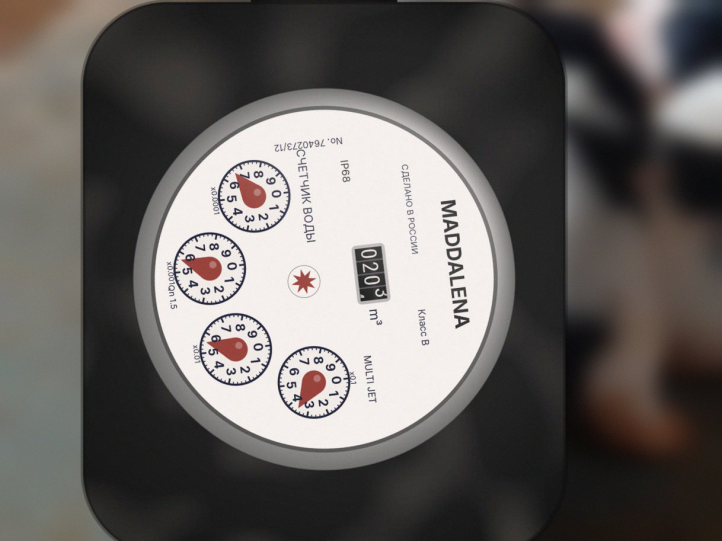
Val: 203.3556 m³
